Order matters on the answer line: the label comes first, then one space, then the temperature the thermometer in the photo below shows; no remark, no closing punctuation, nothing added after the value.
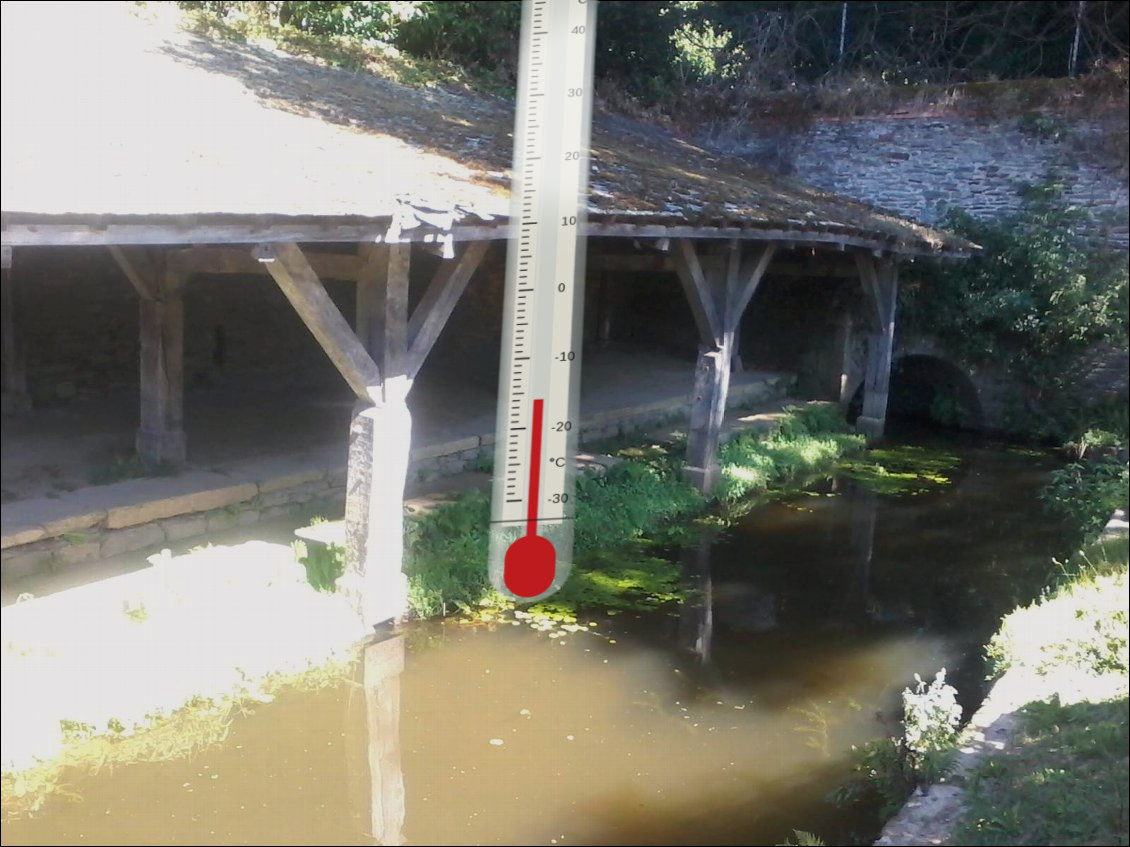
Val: -16 °C
